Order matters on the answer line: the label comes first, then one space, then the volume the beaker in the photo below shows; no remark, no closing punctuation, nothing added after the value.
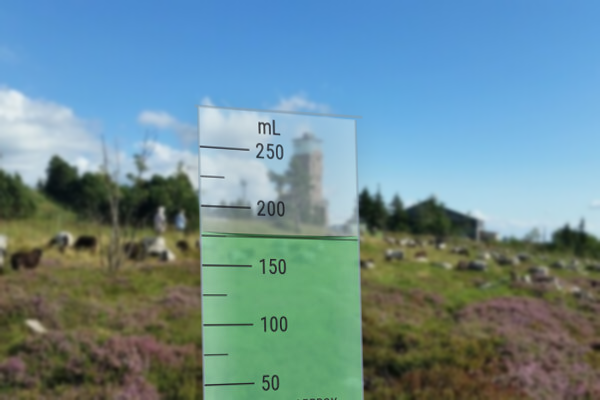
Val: 175 mL
